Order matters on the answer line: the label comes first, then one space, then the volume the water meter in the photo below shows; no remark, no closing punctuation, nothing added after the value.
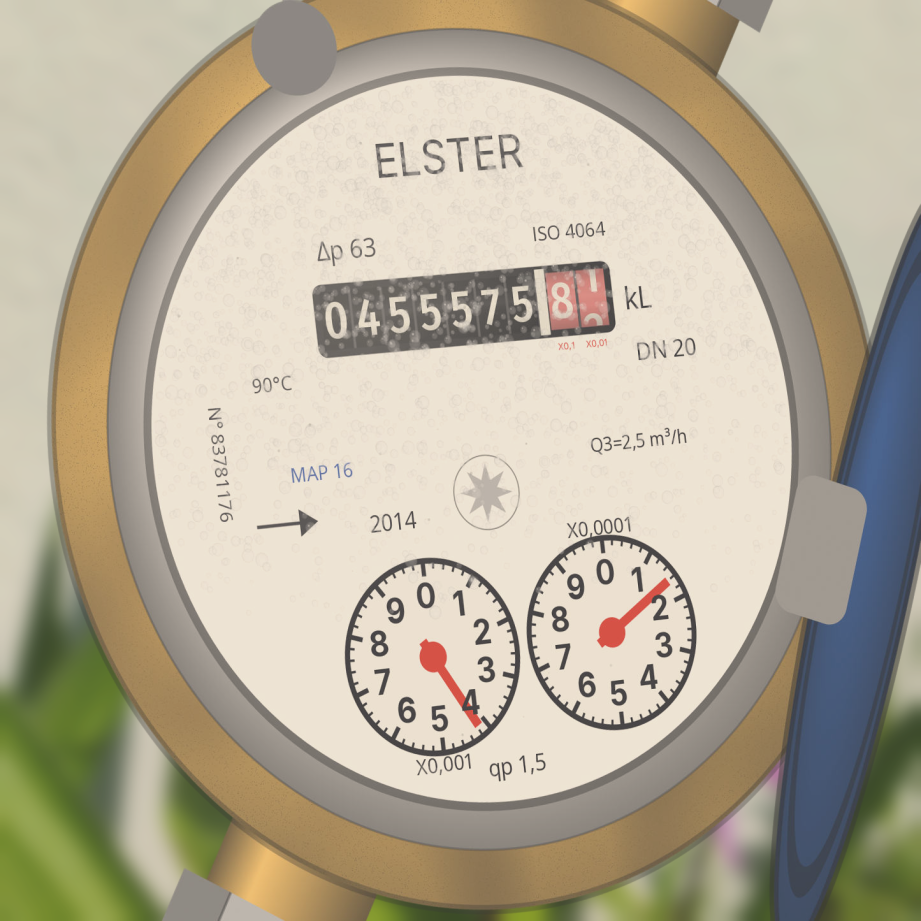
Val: 455575.8141 kL
